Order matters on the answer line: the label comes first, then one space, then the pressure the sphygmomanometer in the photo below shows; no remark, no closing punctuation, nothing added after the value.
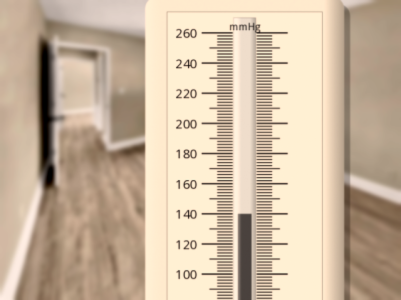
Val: 140 mmHg
